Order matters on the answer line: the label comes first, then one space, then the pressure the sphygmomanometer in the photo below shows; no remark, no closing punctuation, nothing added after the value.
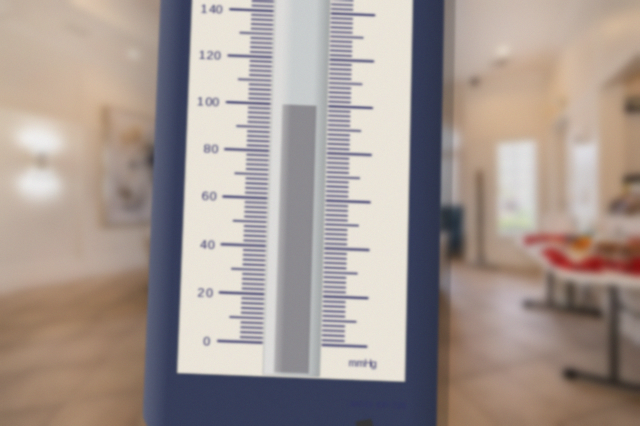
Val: 100 mmHg
